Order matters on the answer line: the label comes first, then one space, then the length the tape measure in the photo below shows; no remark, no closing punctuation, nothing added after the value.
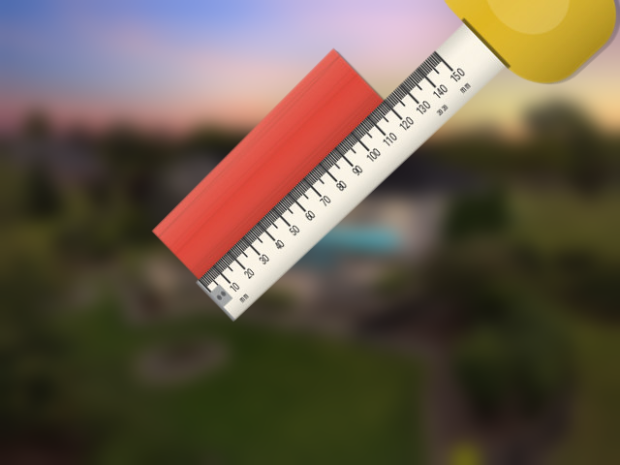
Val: 120 mm
